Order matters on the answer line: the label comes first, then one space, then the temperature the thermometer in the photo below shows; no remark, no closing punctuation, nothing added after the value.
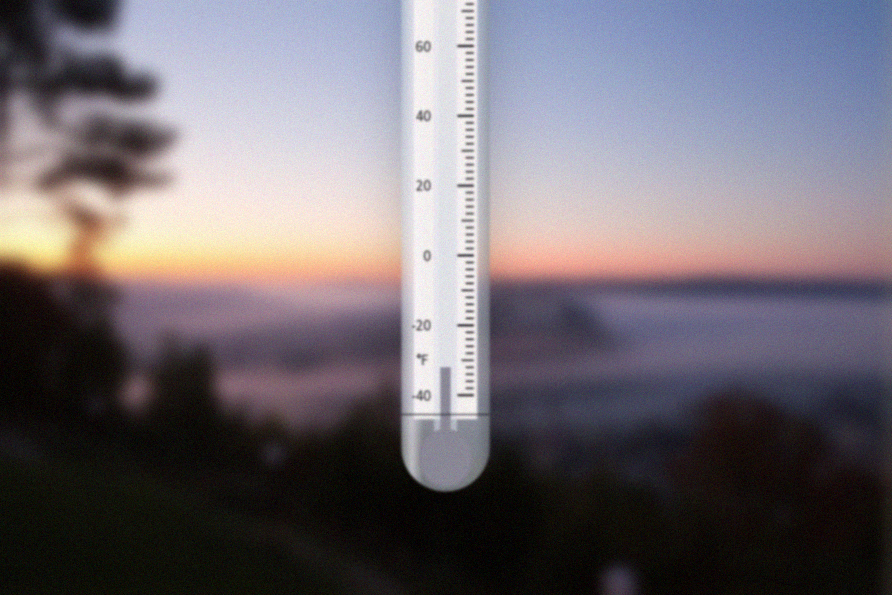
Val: -32 °F
